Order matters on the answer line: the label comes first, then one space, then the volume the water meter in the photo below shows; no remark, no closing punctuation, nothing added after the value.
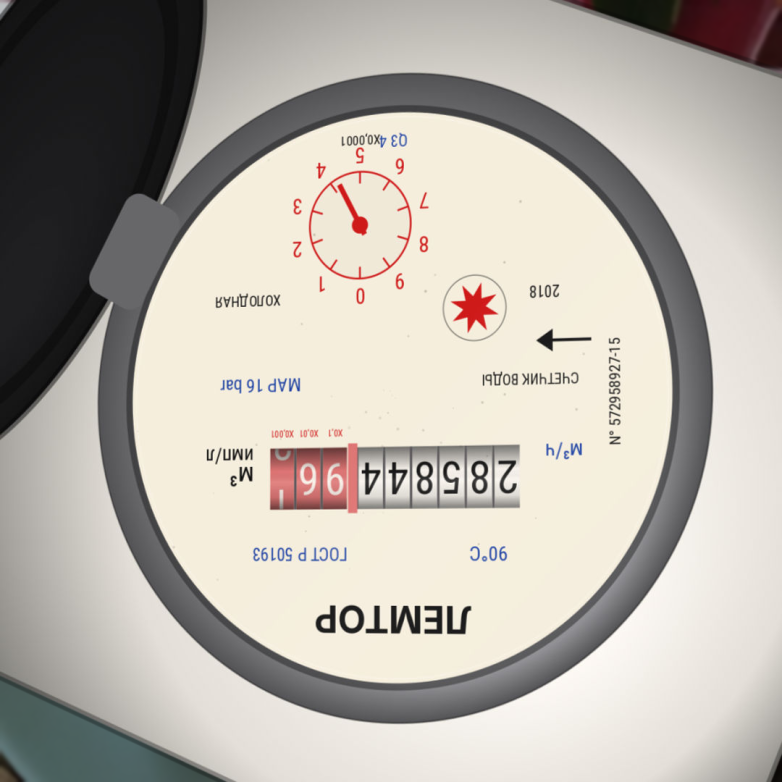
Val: 285844.9614 m³
